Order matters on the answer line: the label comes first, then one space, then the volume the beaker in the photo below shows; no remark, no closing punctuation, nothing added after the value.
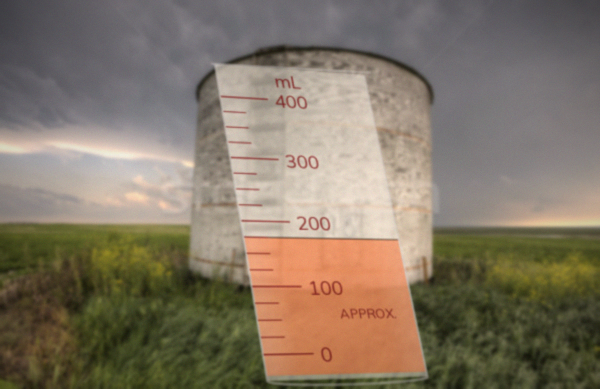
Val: 175 mL
